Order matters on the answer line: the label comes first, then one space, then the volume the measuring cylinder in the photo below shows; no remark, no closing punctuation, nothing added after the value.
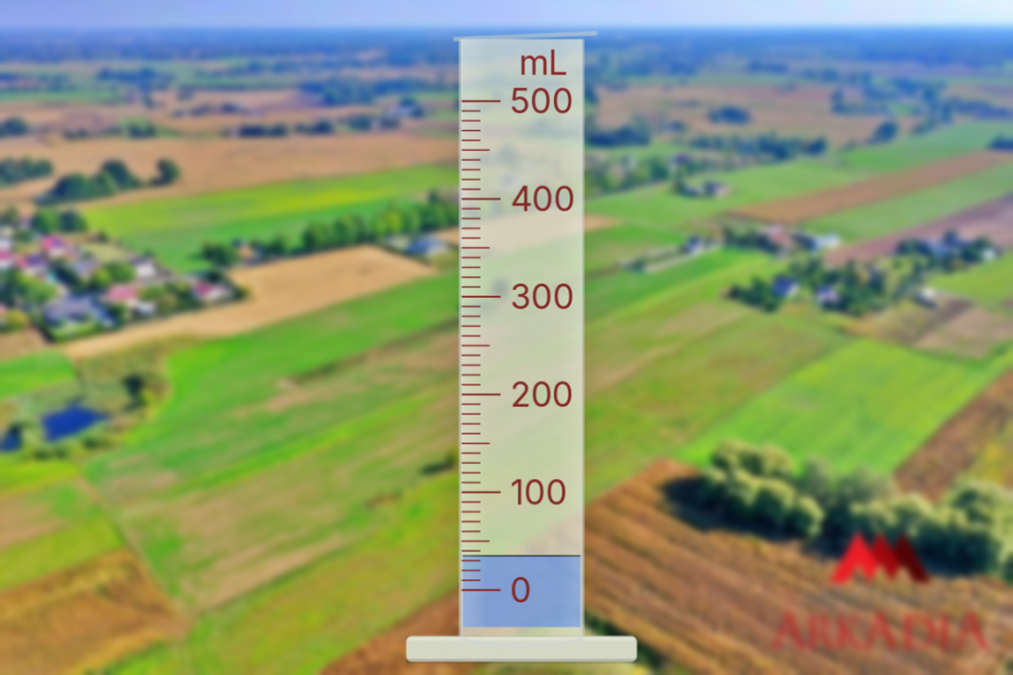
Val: 35 mL
